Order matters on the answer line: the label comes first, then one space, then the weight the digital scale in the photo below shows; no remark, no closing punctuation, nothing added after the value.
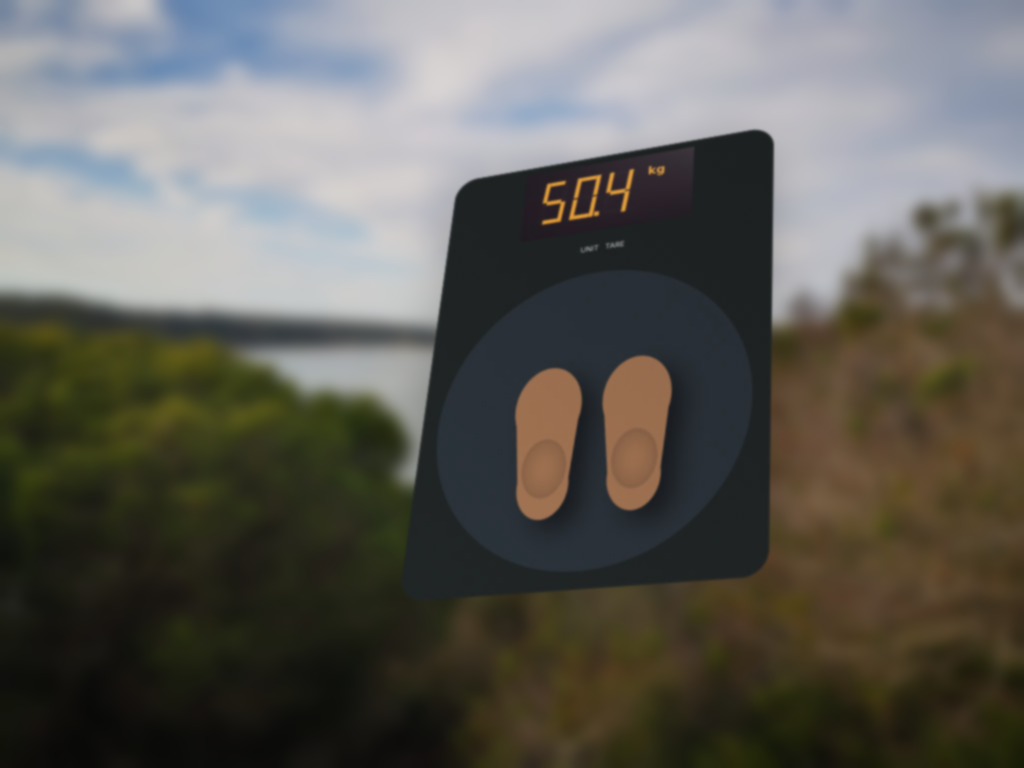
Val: 50.4 kg
